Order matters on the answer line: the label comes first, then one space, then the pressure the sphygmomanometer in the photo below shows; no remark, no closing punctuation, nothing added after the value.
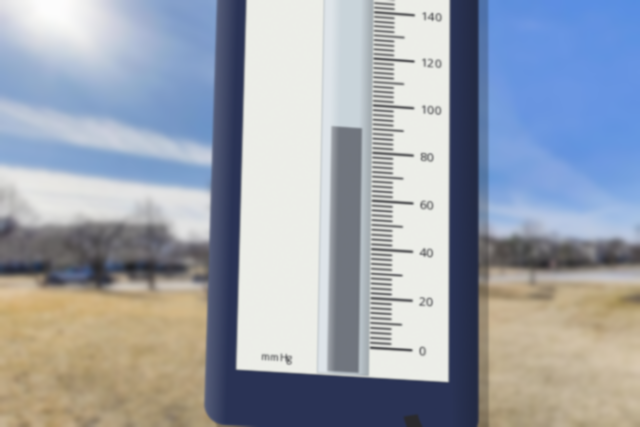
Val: 90 mmHg
